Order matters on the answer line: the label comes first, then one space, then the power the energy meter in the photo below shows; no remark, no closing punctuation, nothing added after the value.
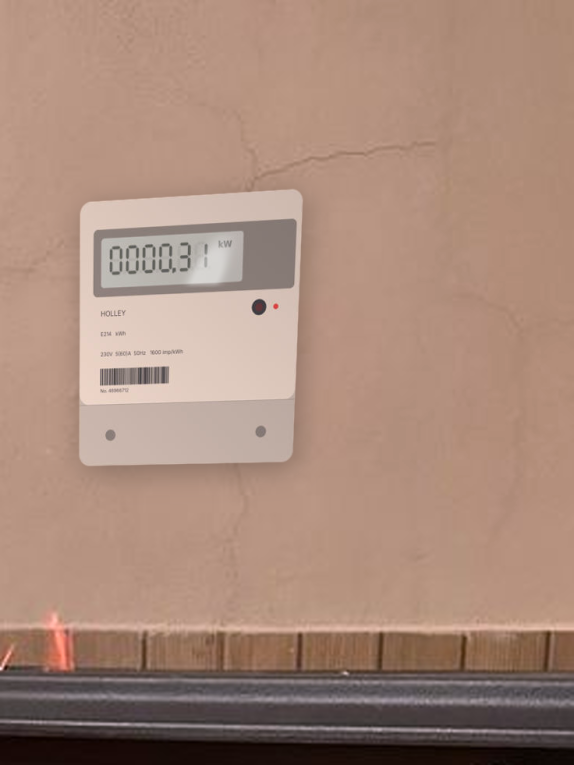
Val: 0.31 kW
